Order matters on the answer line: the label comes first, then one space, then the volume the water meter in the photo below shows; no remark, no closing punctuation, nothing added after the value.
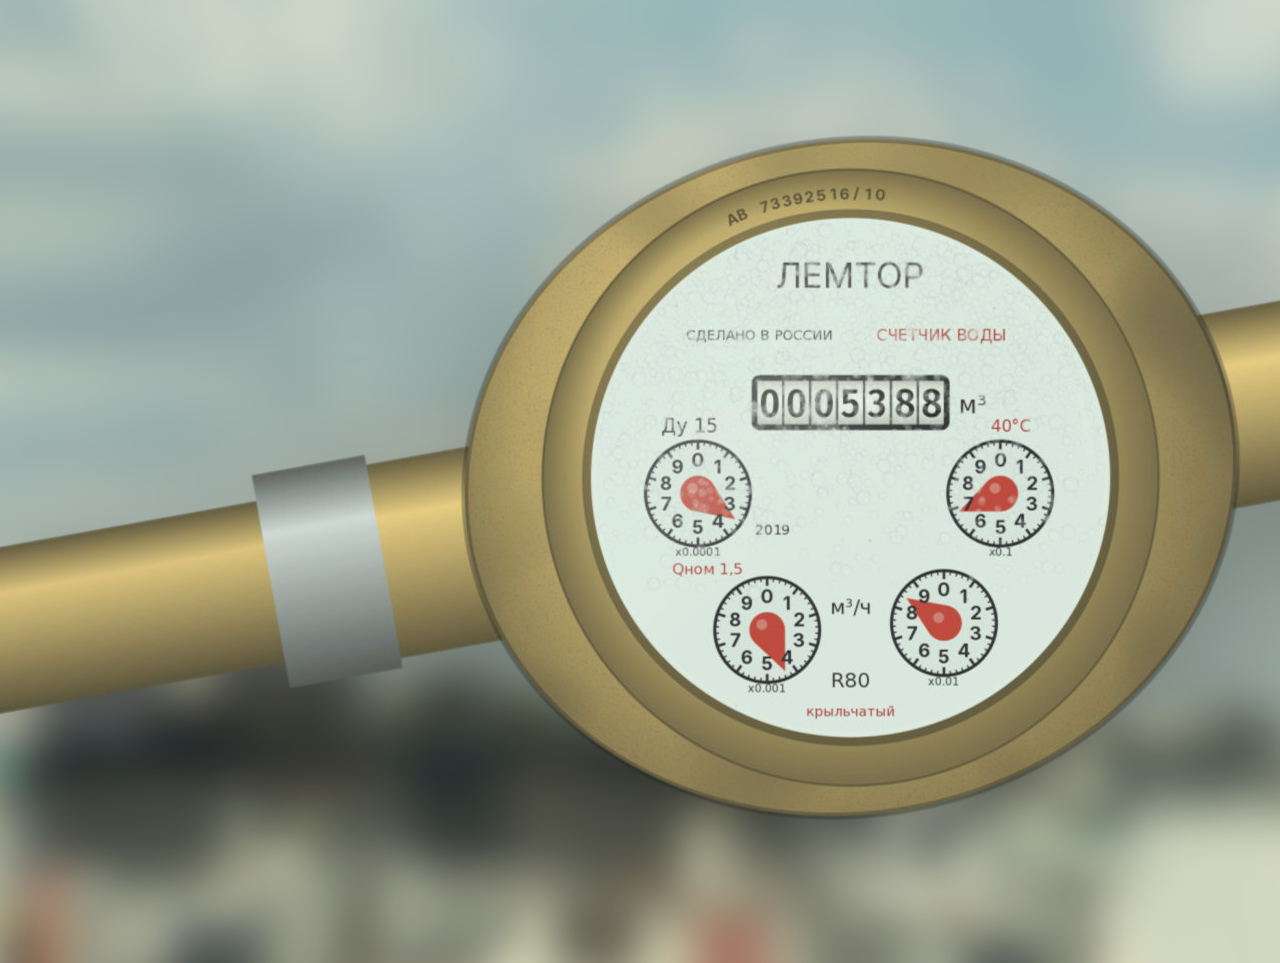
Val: 5388.6843 m³
